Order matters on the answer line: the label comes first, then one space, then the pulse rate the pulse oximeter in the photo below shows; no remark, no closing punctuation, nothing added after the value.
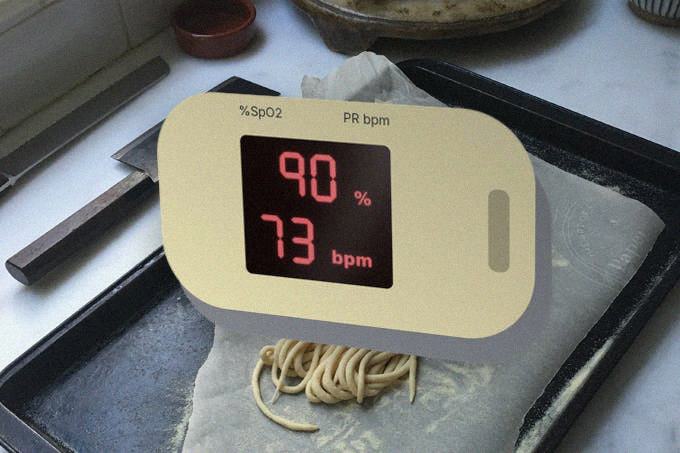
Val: 73 bpm
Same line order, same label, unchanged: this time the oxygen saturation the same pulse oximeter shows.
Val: 90 %
